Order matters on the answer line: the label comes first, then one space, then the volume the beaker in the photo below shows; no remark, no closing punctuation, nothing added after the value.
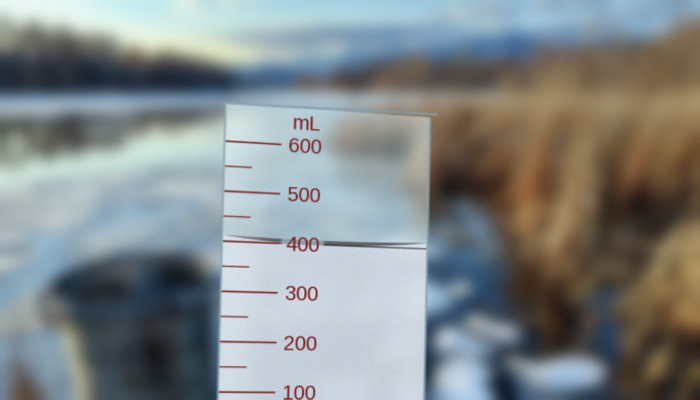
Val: 400 mL
